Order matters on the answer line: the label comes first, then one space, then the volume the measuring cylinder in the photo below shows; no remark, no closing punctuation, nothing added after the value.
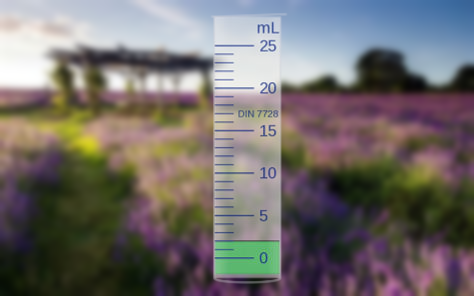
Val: 2 mL
